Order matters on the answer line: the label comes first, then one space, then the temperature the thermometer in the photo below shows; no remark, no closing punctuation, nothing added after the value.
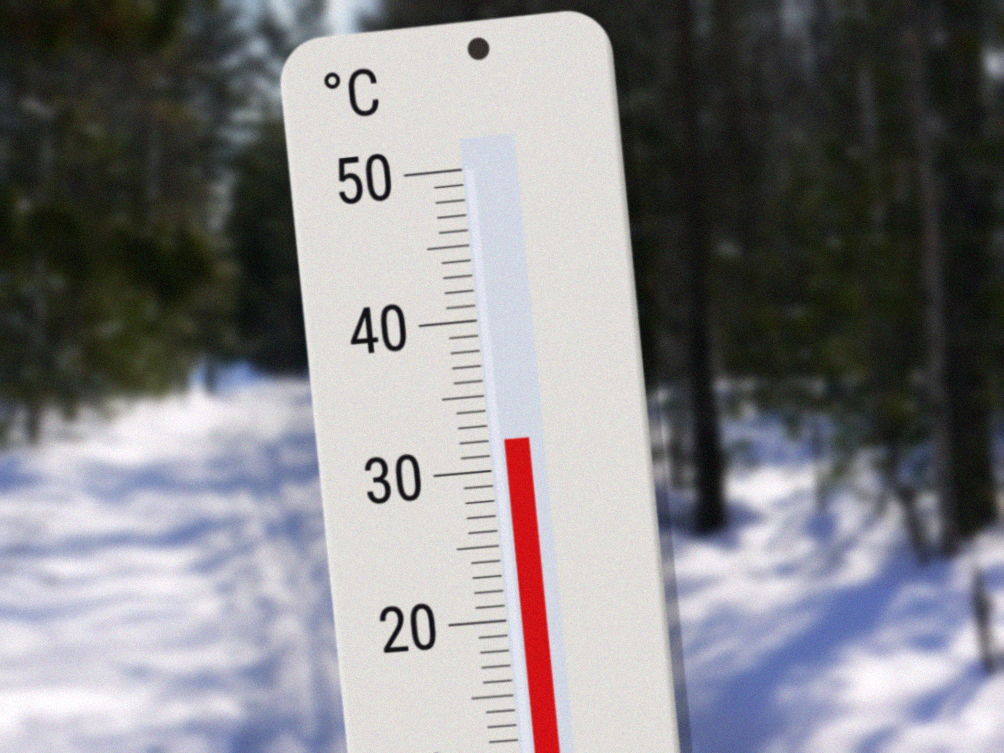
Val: 32 °C
